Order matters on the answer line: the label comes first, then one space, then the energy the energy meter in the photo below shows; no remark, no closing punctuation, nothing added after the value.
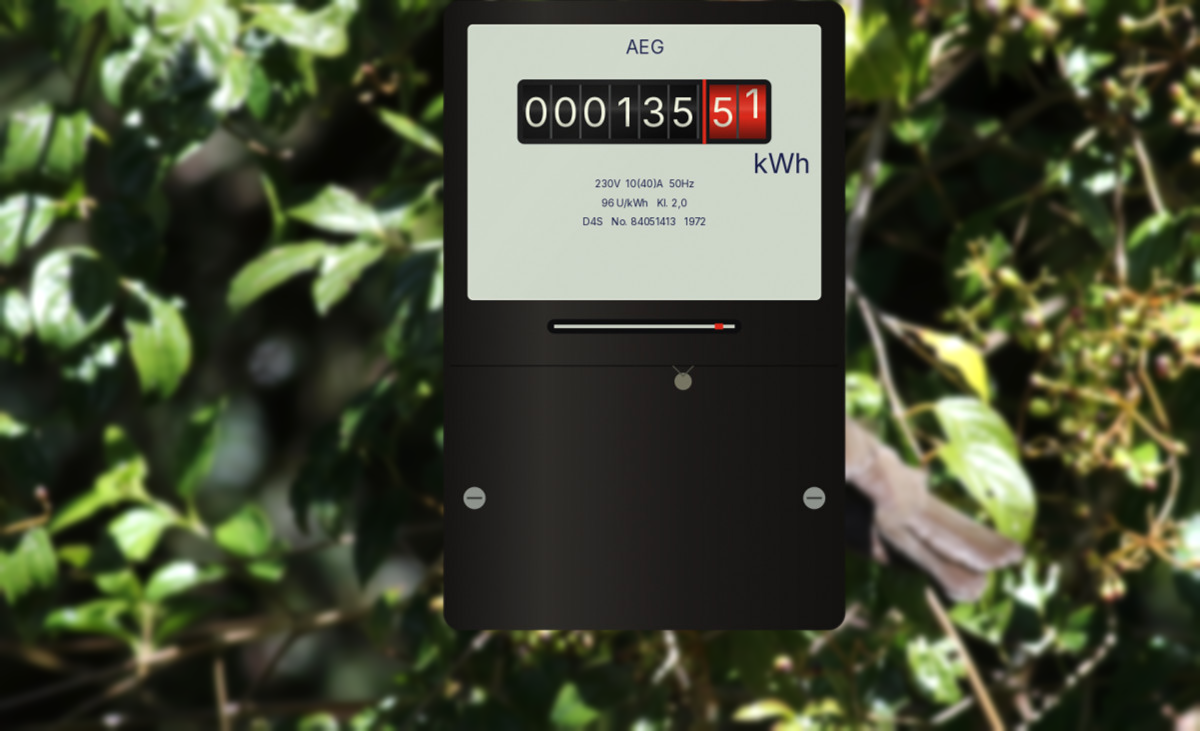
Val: 135.51 kWh
